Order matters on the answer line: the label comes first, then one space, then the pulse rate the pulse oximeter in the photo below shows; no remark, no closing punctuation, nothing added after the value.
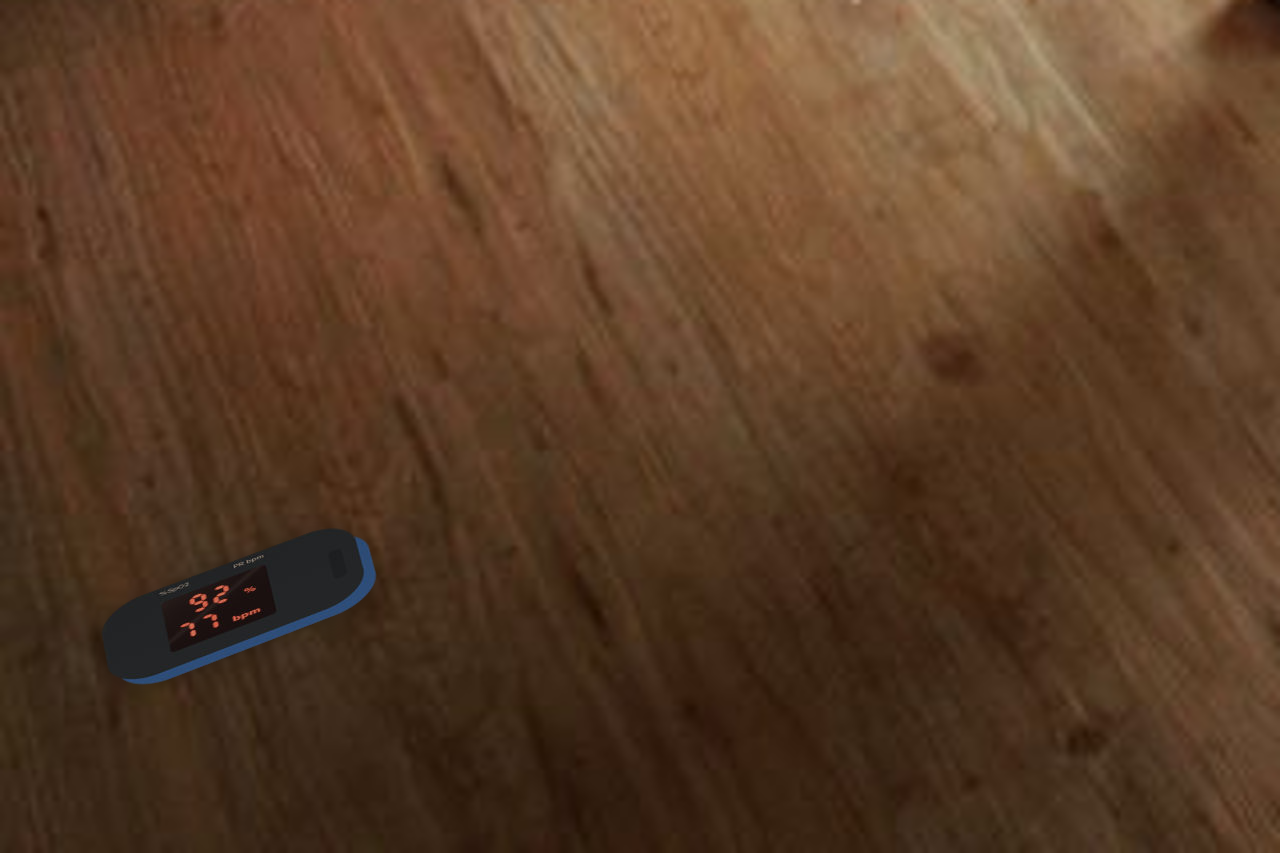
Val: 77 bpm
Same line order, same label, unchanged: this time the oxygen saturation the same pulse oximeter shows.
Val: 92 %
